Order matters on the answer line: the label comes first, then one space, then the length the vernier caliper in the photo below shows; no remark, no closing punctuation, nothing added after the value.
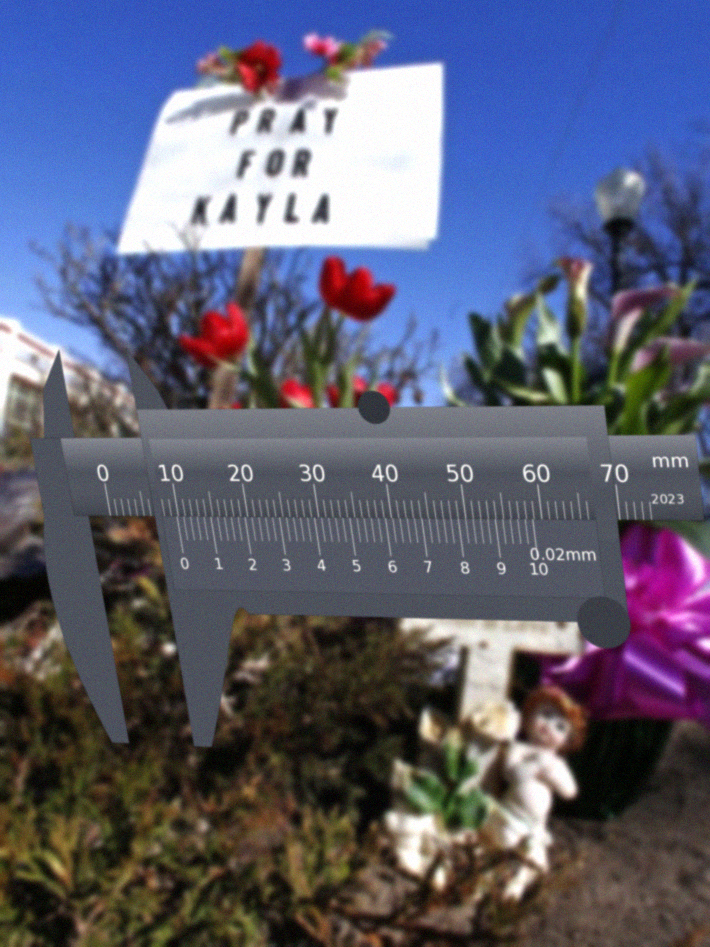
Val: 9.8 mm
